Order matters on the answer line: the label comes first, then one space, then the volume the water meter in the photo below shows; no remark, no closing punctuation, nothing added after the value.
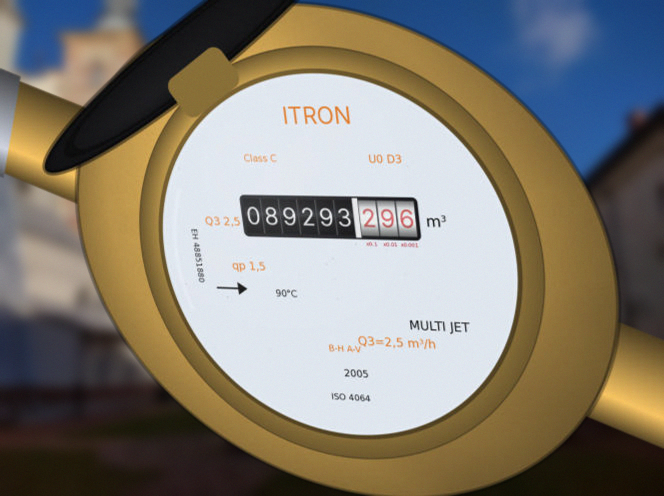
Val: 89293.296 m³
